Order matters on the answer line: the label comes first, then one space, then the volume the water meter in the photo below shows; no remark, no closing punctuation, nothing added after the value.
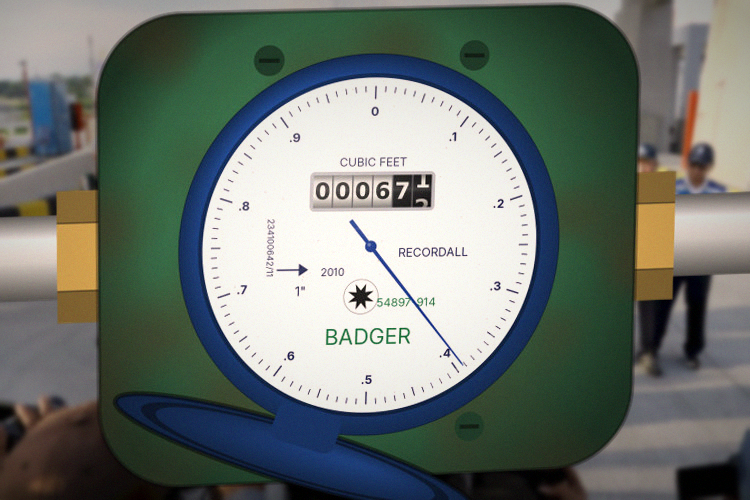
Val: 671.39 ft³
